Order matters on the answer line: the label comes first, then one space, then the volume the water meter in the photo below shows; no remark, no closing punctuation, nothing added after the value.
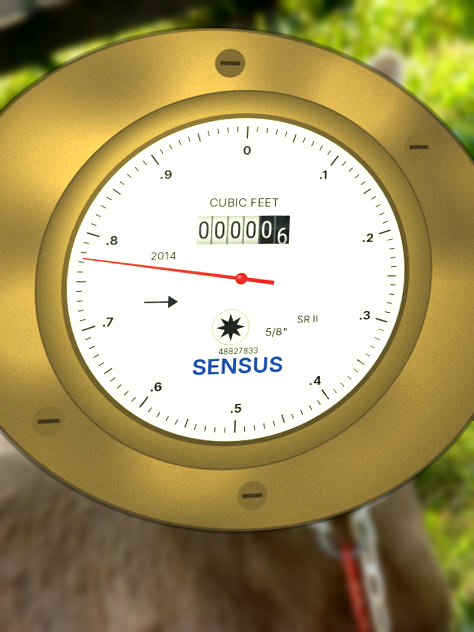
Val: 5.77 ft³
